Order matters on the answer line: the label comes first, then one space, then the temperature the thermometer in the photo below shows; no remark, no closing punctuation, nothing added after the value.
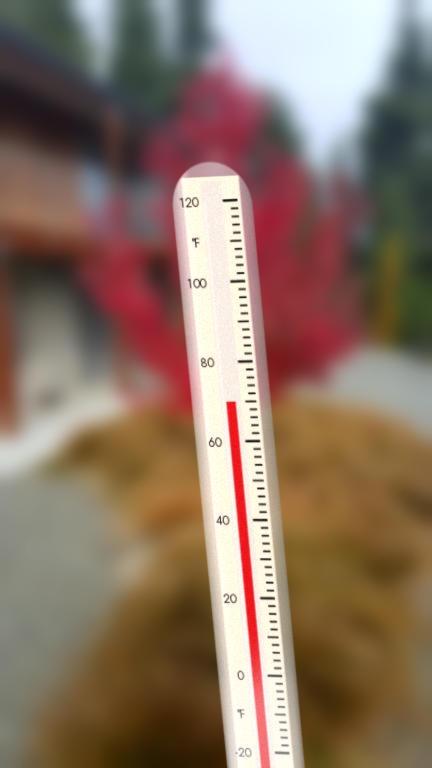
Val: 70 °F
